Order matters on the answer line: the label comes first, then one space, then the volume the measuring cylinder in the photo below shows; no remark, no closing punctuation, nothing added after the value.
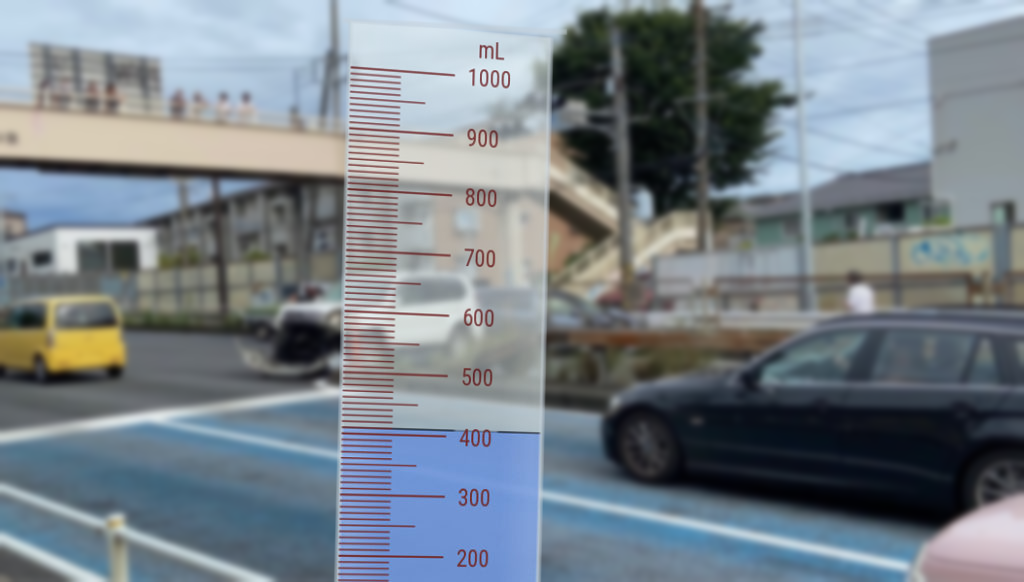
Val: 410 mL
